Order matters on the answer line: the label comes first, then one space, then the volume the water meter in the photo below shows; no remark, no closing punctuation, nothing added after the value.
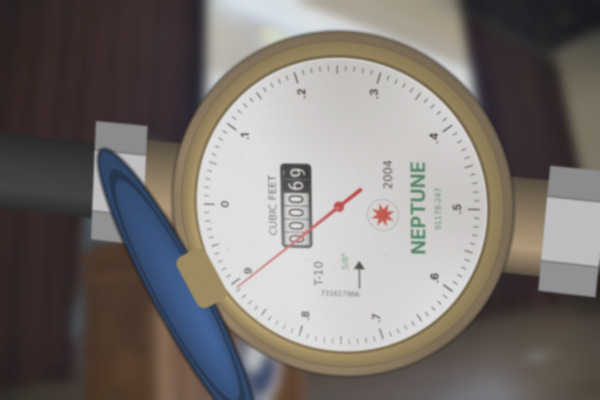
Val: 68.89 ft³
